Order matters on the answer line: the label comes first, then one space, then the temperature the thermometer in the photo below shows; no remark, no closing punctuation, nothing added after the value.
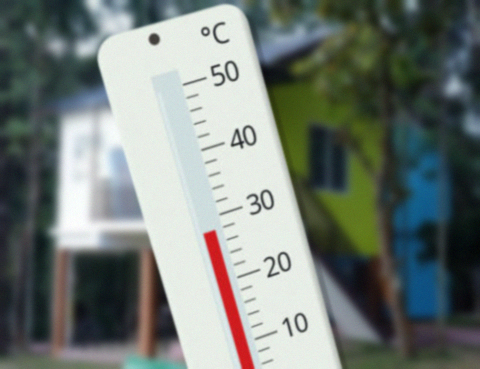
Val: 28 °C
